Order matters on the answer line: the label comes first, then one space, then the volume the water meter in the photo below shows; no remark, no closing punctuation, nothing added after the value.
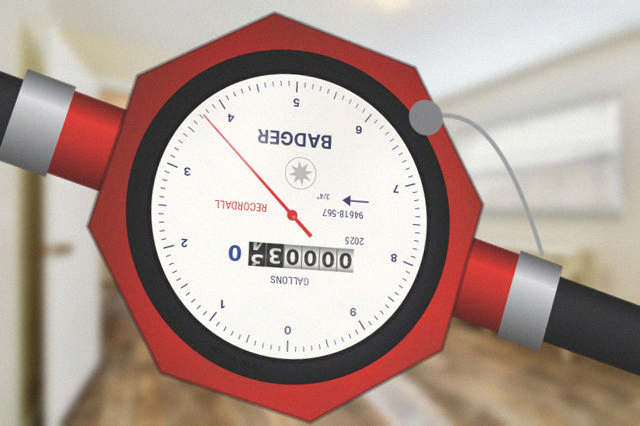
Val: 333.7 gal
